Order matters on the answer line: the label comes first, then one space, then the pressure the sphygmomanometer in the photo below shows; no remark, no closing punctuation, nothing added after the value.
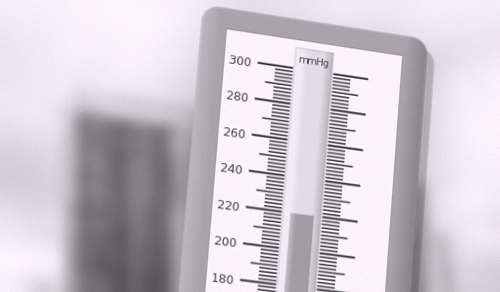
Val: 220 mmHg
